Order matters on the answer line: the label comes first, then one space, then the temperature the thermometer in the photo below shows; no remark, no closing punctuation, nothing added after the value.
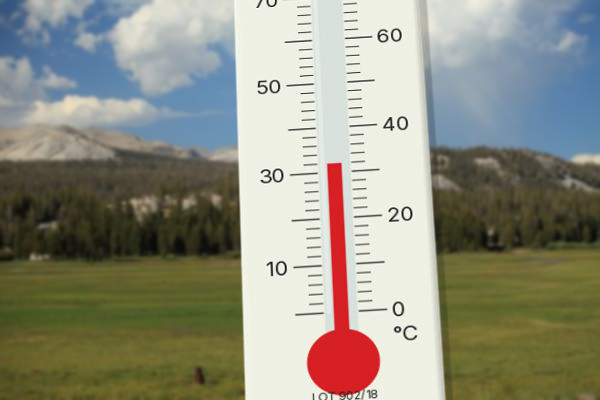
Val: 32 °C
